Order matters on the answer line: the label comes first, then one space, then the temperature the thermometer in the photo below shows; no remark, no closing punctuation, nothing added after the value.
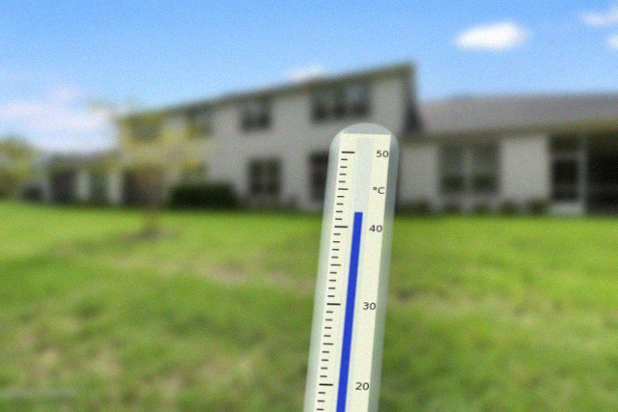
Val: 42 °C
